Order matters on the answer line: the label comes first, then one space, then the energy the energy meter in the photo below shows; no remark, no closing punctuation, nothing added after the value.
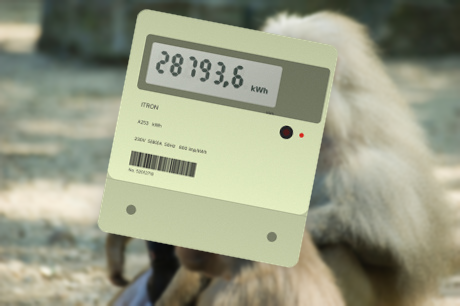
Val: 28793.6 kWh
